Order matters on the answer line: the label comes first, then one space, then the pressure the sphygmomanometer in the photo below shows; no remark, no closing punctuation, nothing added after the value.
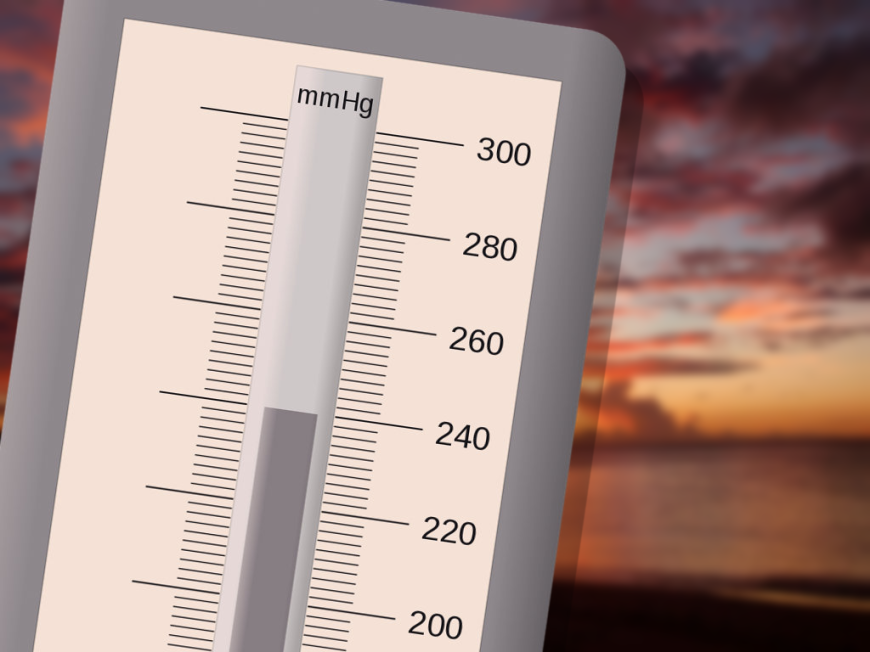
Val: 240 mmHg
